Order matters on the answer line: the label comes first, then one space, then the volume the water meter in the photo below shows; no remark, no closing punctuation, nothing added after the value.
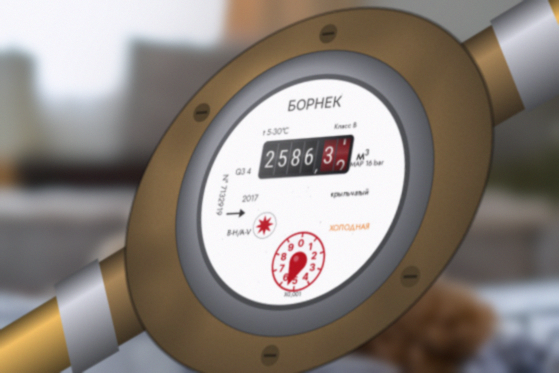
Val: 2586.315 m³
